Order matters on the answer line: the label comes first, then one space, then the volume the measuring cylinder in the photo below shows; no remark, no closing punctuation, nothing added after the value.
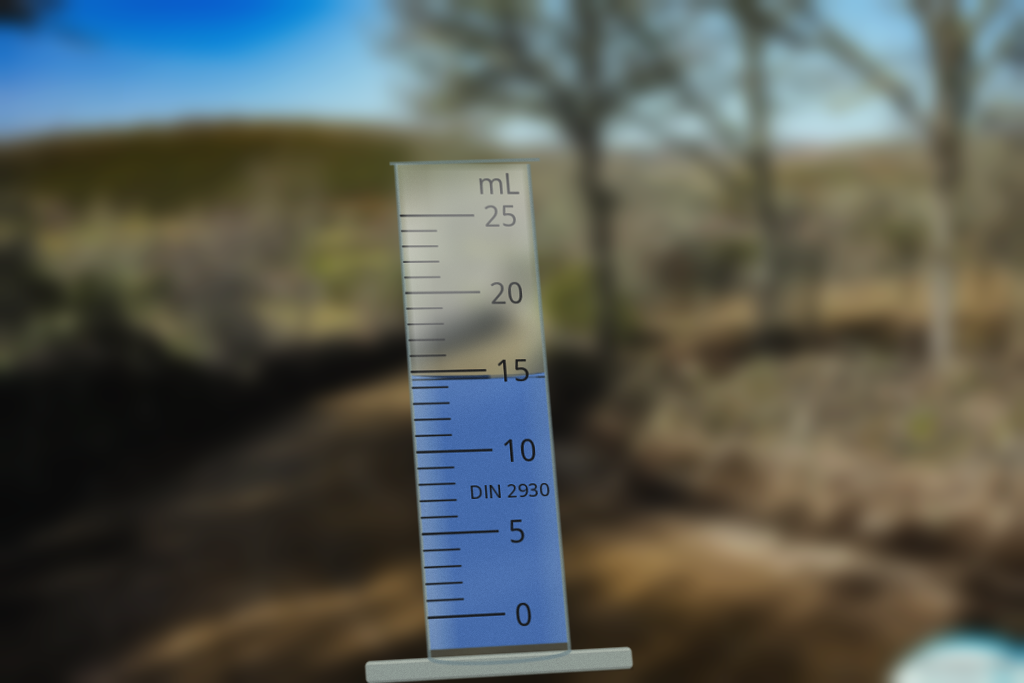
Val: 14.5 mL
